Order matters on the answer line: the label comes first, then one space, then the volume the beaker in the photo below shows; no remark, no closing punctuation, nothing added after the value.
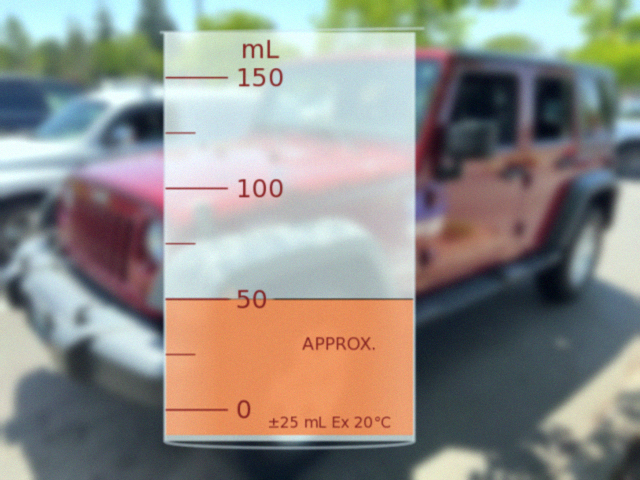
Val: 50 mL
